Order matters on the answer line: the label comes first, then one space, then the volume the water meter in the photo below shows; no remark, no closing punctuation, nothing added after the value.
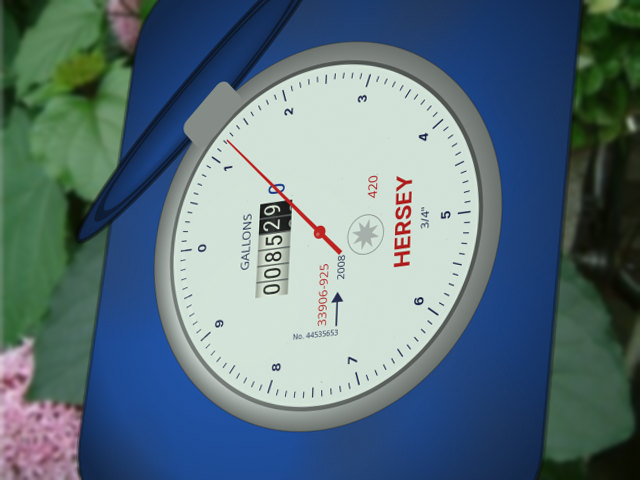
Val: 85291.2 gal
